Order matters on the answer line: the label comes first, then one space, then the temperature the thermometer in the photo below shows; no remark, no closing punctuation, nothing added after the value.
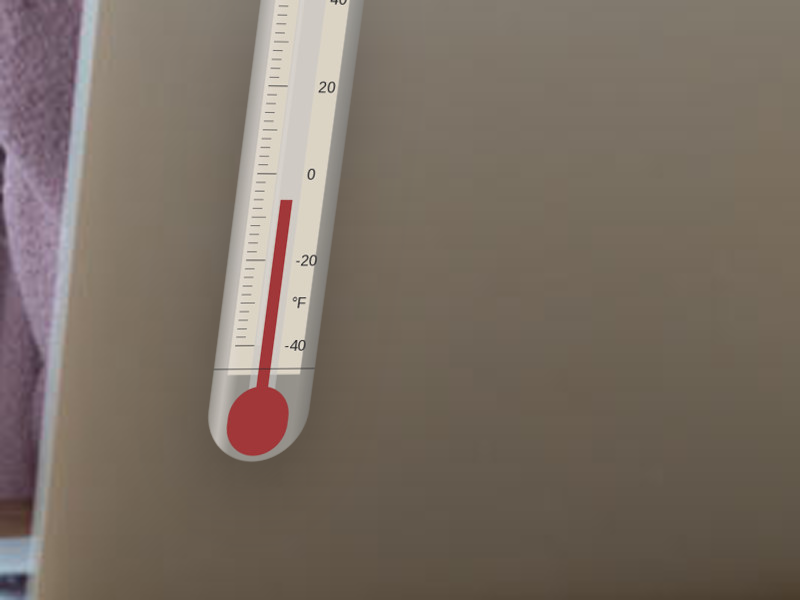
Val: -6 °F
